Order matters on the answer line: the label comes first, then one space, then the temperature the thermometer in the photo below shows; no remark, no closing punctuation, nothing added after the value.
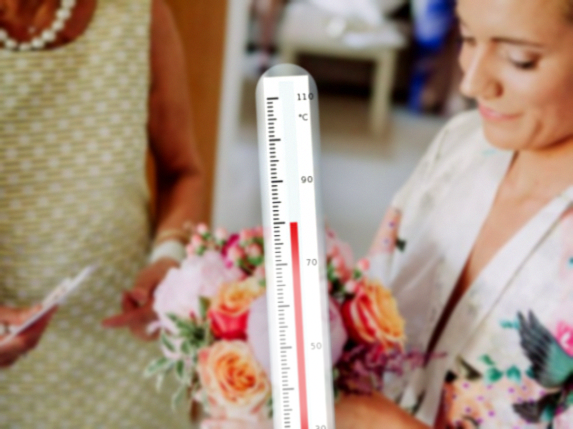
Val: 80 °C
